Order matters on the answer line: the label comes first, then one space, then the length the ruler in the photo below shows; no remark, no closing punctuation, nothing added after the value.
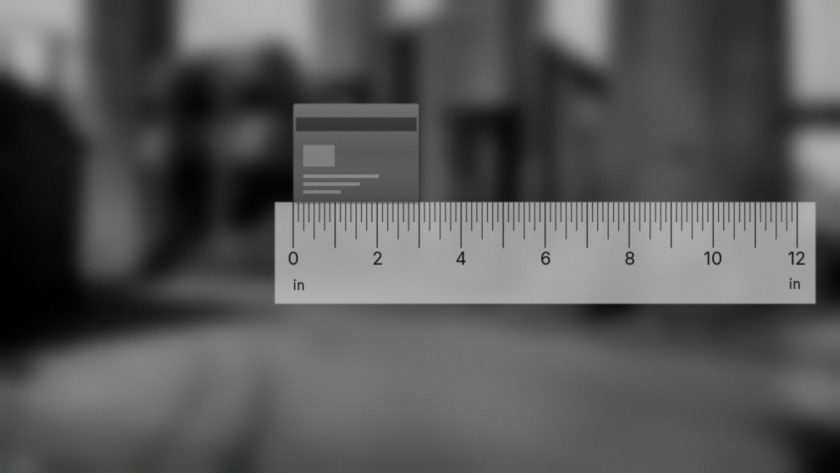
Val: 3 in
